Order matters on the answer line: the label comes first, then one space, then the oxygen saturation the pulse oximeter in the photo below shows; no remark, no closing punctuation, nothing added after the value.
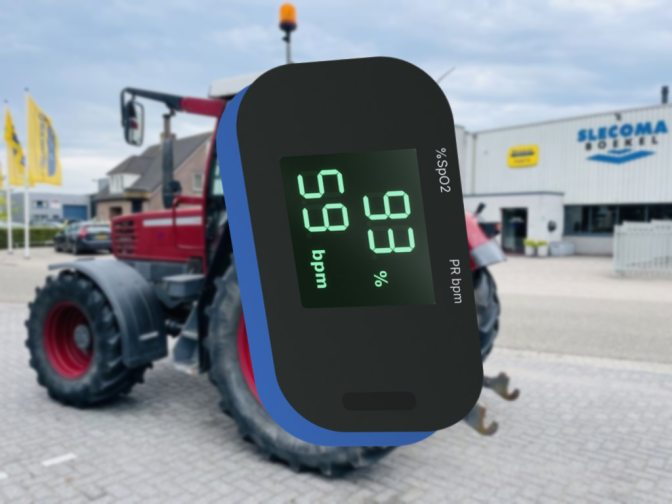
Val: 93 %
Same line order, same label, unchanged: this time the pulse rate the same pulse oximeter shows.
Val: 59 bpm
